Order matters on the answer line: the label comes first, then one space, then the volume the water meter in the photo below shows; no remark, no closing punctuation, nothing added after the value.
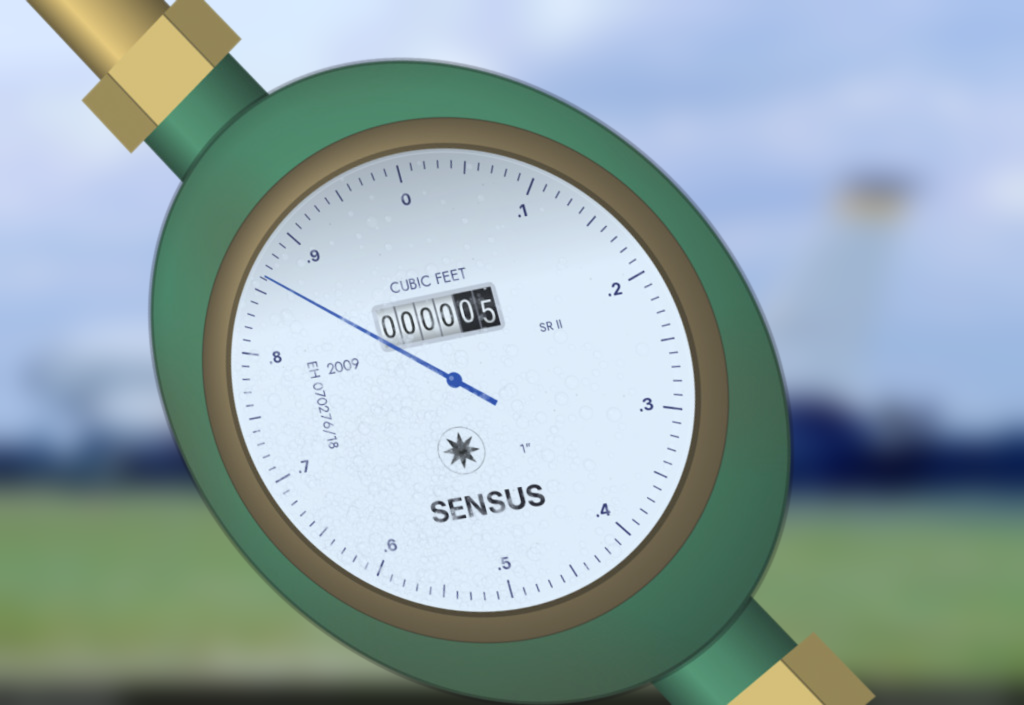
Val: 4.86 ft³
